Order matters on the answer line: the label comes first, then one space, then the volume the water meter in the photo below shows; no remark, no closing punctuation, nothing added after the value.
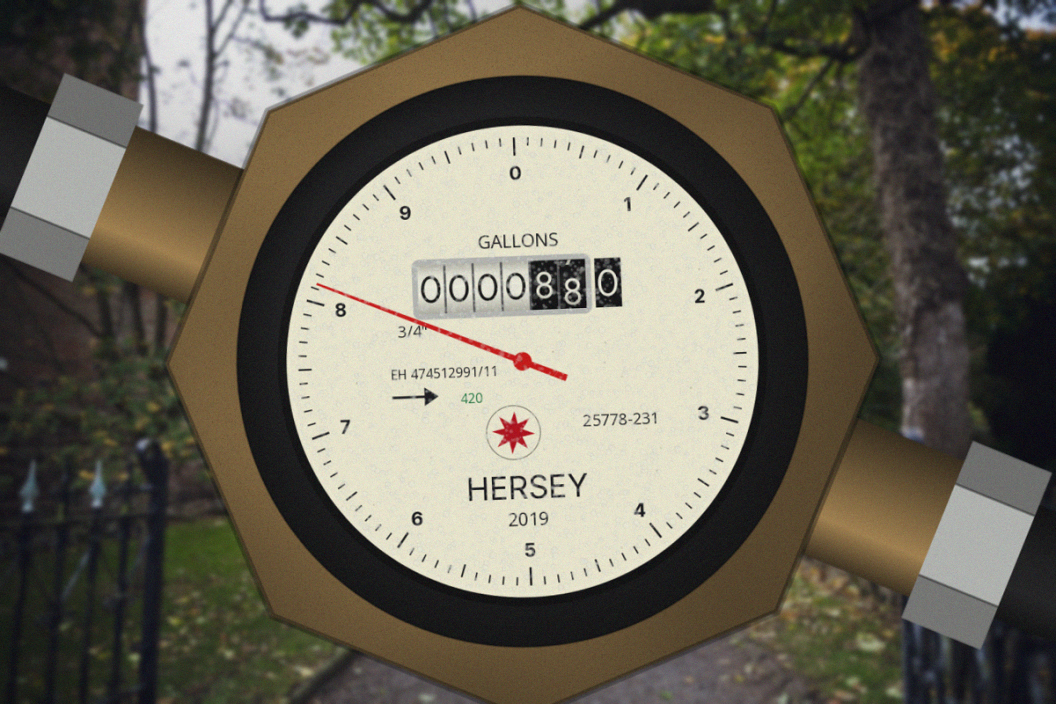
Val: 878.1 gal
